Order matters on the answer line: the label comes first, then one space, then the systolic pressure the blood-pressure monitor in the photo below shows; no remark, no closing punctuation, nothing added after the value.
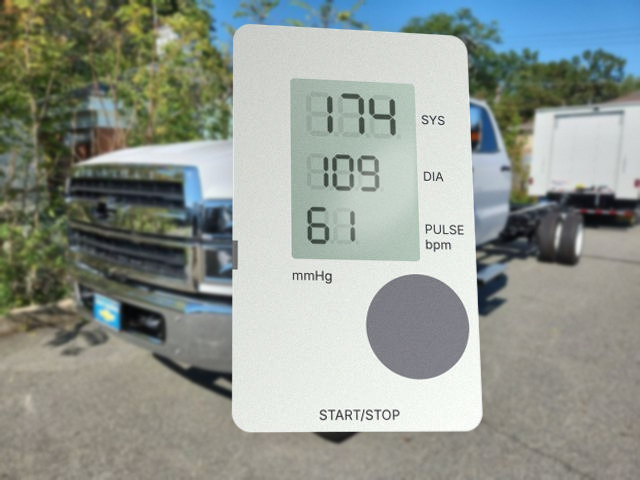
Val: 174 mmHg
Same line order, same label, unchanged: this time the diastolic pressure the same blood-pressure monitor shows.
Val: 109 mmHg
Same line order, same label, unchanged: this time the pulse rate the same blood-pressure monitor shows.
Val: 61 bpm
